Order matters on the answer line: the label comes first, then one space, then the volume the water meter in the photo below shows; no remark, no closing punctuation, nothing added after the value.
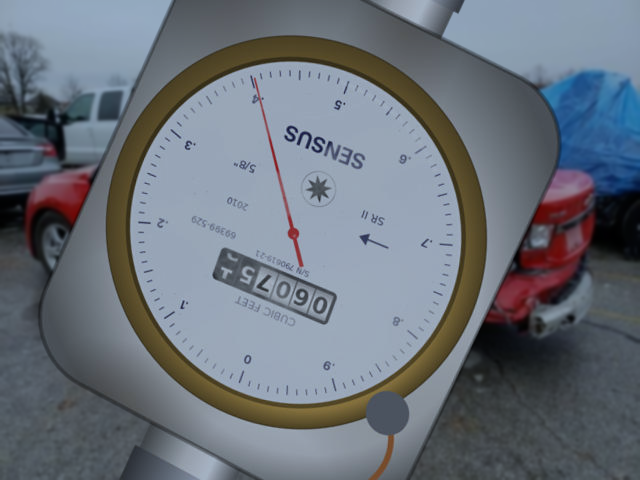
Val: 60751.40 ft³
